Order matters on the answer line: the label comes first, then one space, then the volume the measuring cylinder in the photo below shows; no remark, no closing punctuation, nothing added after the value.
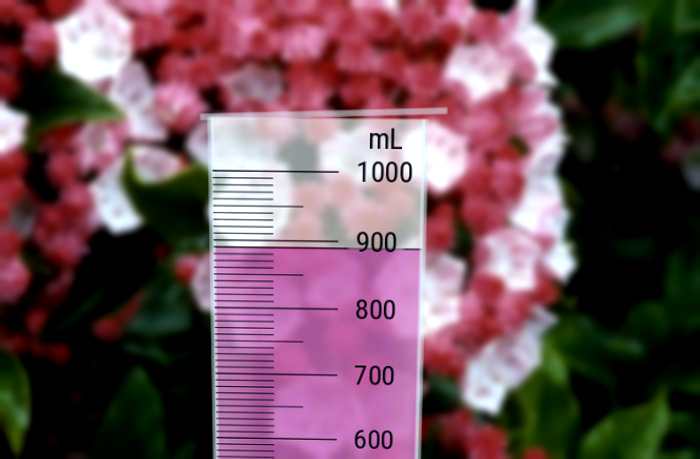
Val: 890 mL
